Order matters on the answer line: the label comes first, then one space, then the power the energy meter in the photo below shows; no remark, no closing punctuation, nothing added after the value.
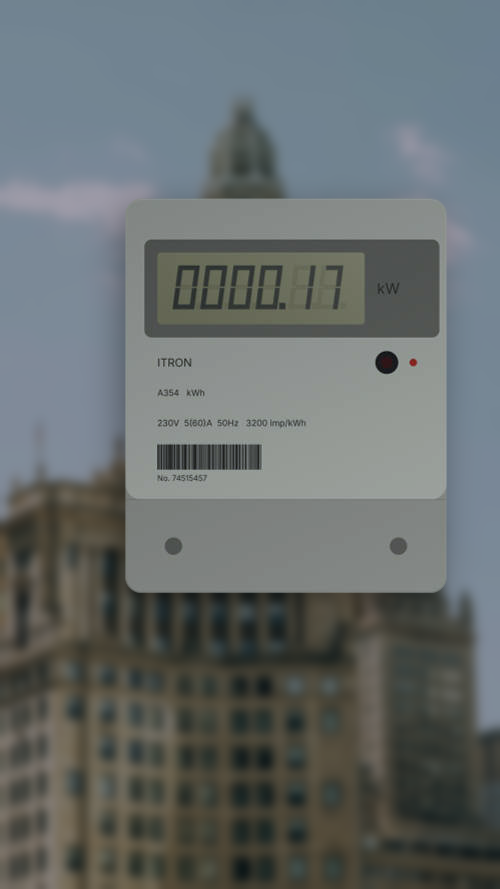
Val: 0.17 kW
